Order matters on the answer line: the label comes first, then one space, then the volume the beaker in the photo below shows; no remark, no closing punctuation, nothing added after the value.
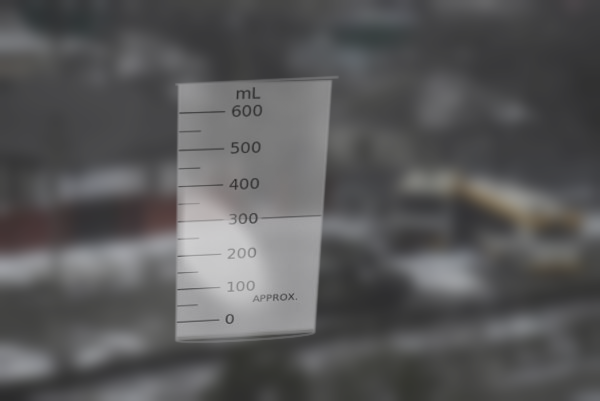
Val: 300 mL
